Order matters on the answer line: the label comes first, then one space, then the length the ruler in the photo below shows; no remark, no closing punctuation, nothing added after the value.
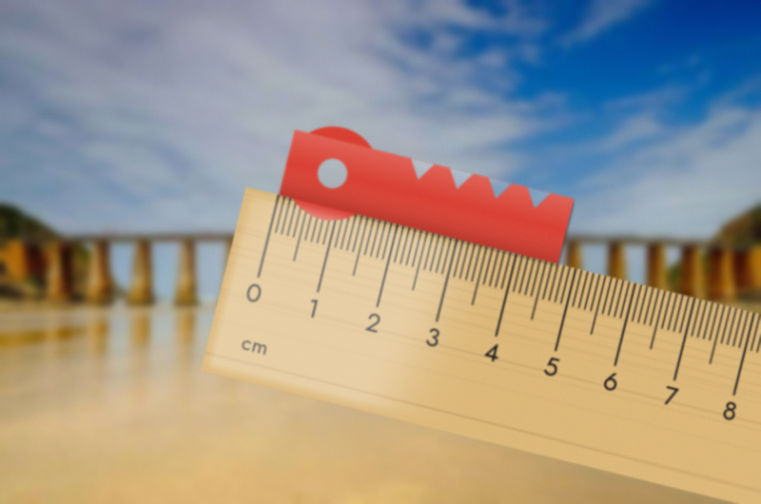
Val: 4.7 cm
